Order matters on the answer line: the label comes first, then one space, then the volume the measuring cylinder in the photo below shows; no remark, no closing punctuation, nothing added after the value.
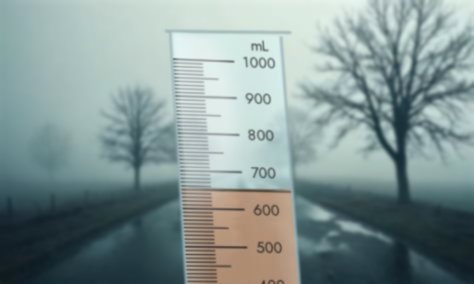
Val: 650 mL
